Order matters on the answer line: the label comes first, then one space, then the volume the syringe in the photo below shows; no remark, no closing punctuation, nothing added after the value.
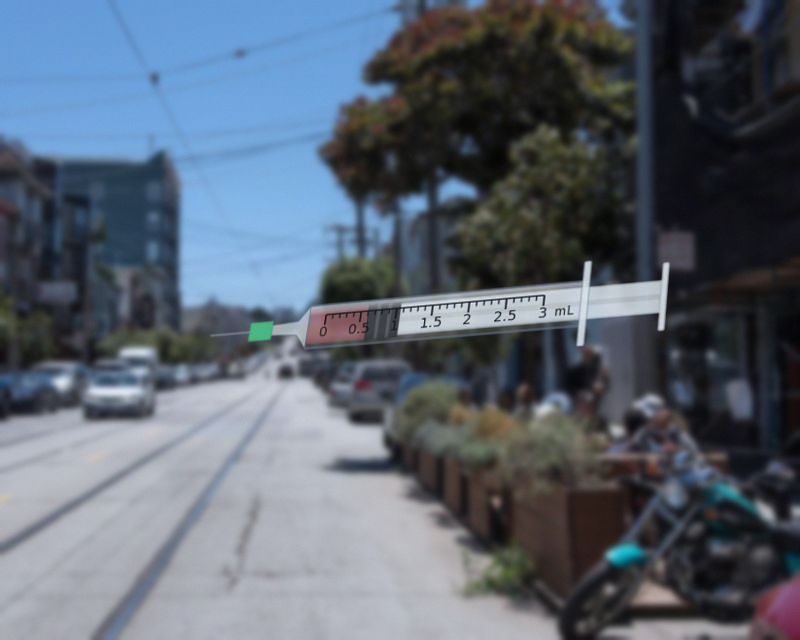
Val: 0.6 mL
